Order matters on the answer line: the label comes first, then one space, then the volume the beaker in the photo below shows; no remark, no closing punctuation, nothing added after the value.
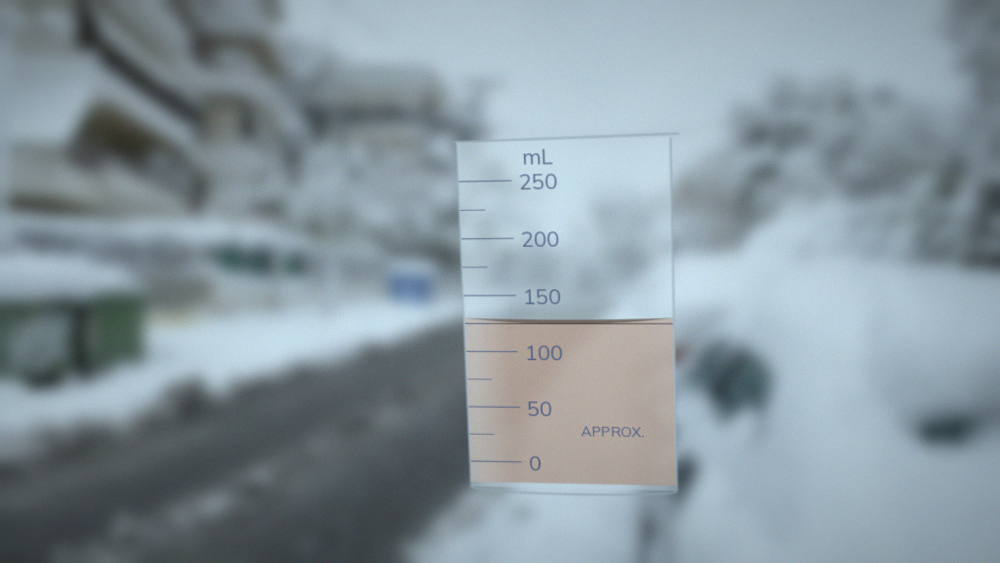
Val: 125 mL
